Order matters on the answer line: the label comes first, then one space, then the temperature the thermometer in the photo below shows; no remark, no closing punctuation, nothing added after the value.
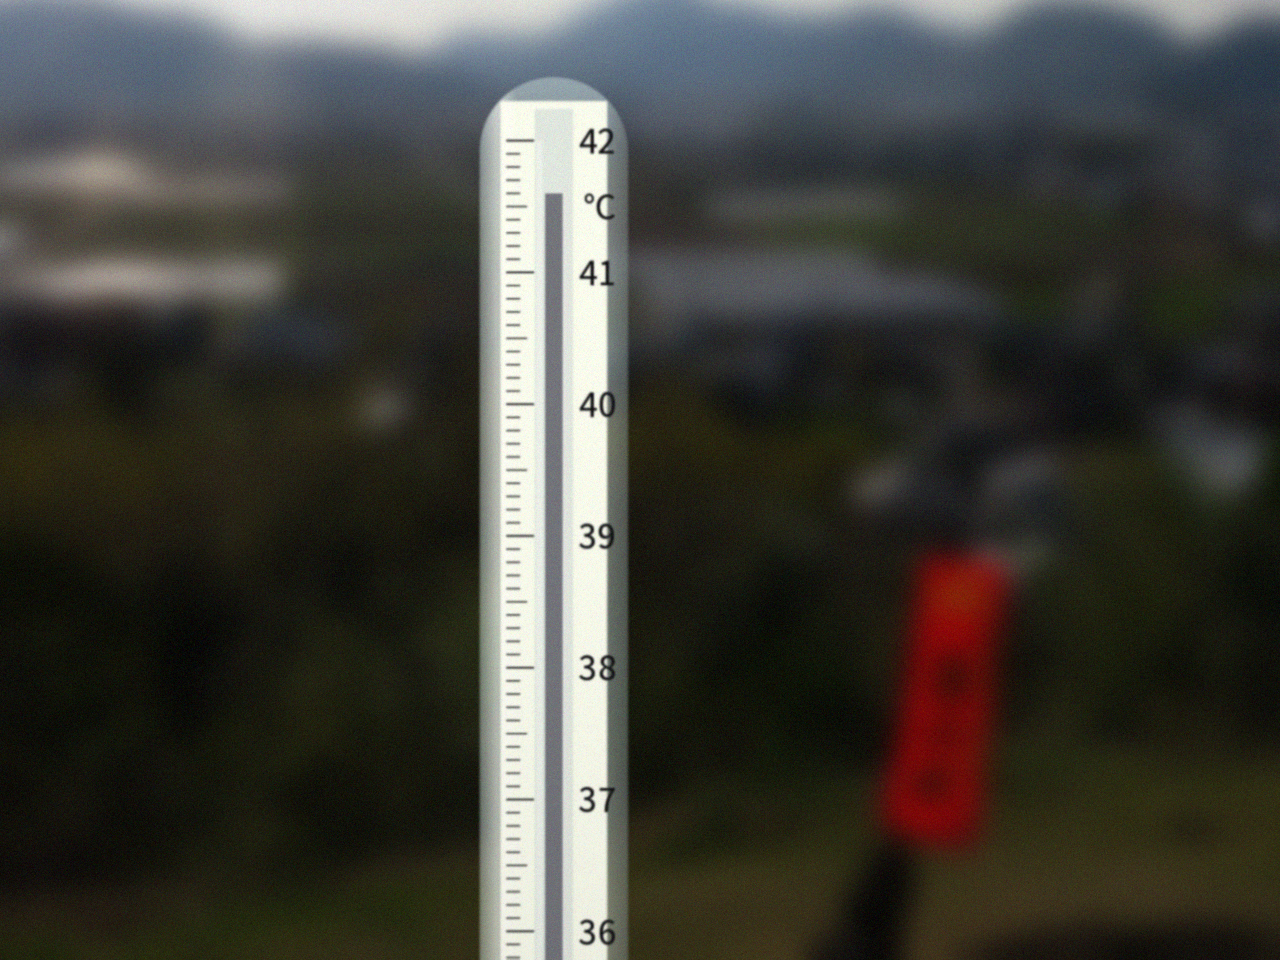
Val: 41.6 °C
